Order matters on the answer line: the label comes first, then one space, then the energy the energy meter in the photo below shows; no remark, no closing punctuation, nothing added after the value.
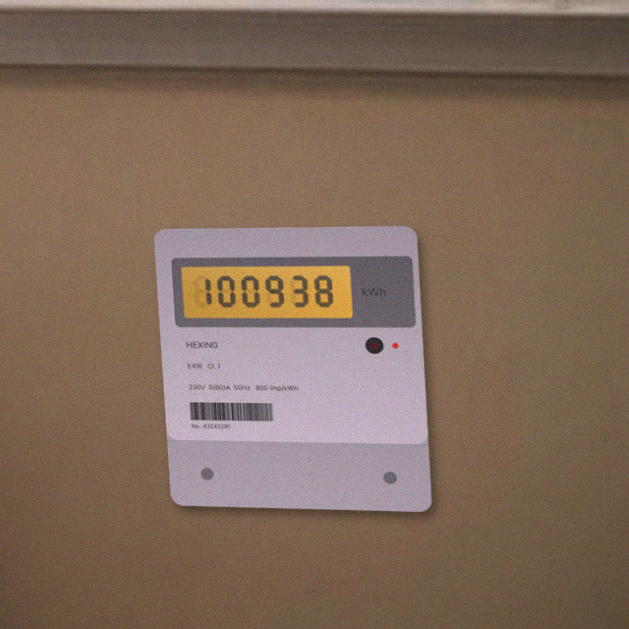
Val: 100938 kWh
